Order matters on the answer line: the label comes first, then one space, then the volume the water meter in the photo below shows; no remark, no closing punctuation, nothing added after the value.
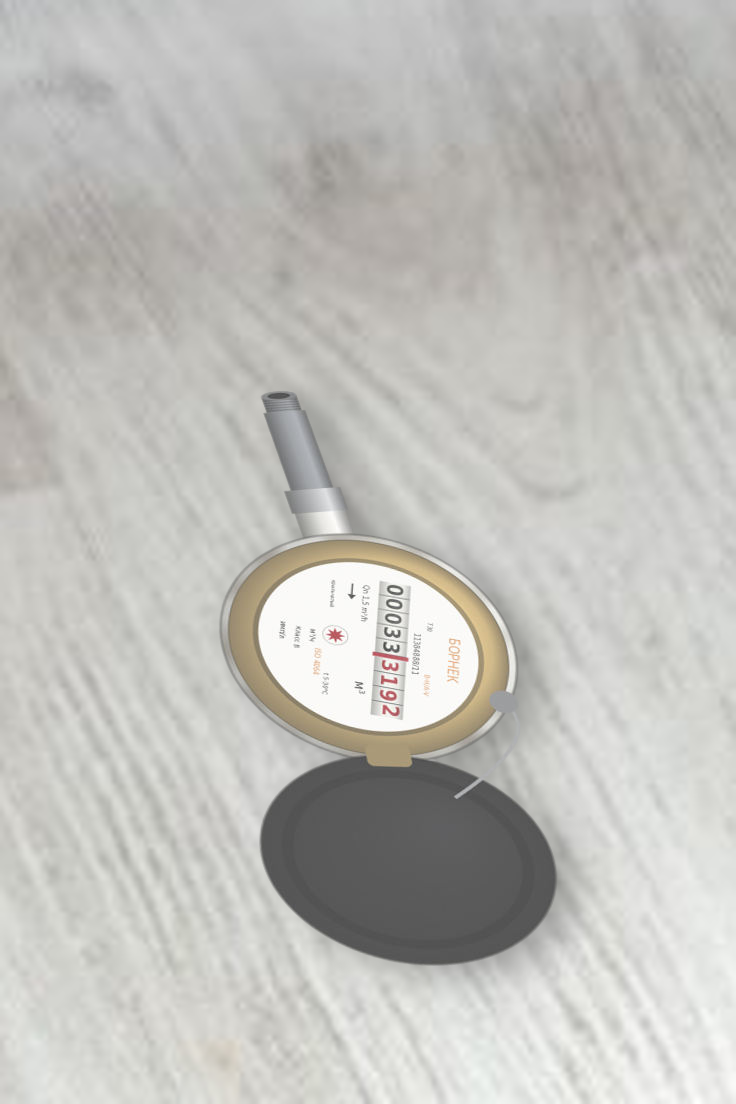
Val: 33.3192 m³
